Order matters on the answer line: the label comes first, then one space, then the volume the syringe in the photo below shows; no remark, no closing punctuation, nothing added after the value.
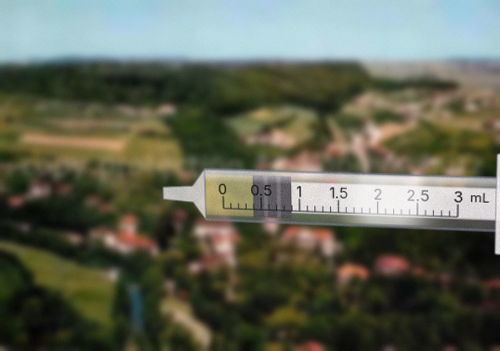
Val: 0.4 mL
